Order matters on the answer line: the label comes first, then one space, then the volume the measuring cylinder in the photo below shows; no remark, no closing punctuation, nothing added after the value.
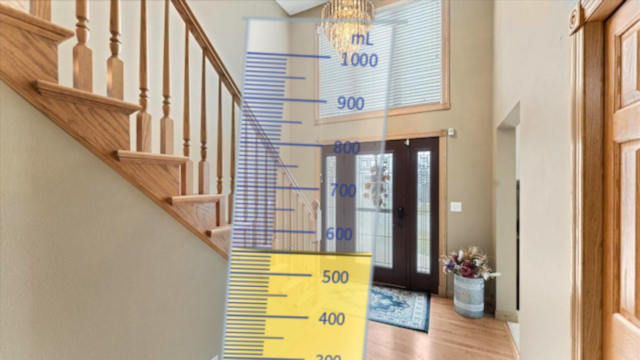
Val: 550 mL
